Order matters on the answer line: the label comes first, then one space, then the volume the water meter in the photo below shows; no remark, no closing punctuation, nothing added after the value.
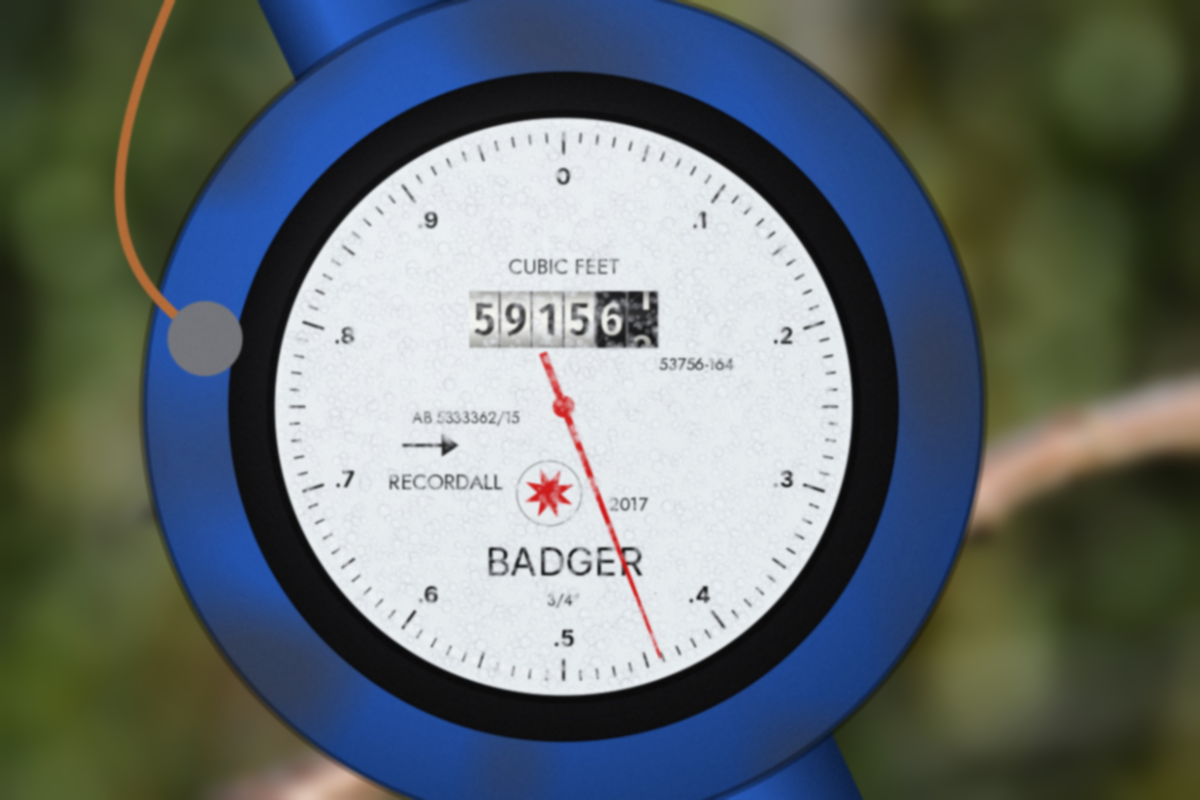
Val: 591561.44 ft³
